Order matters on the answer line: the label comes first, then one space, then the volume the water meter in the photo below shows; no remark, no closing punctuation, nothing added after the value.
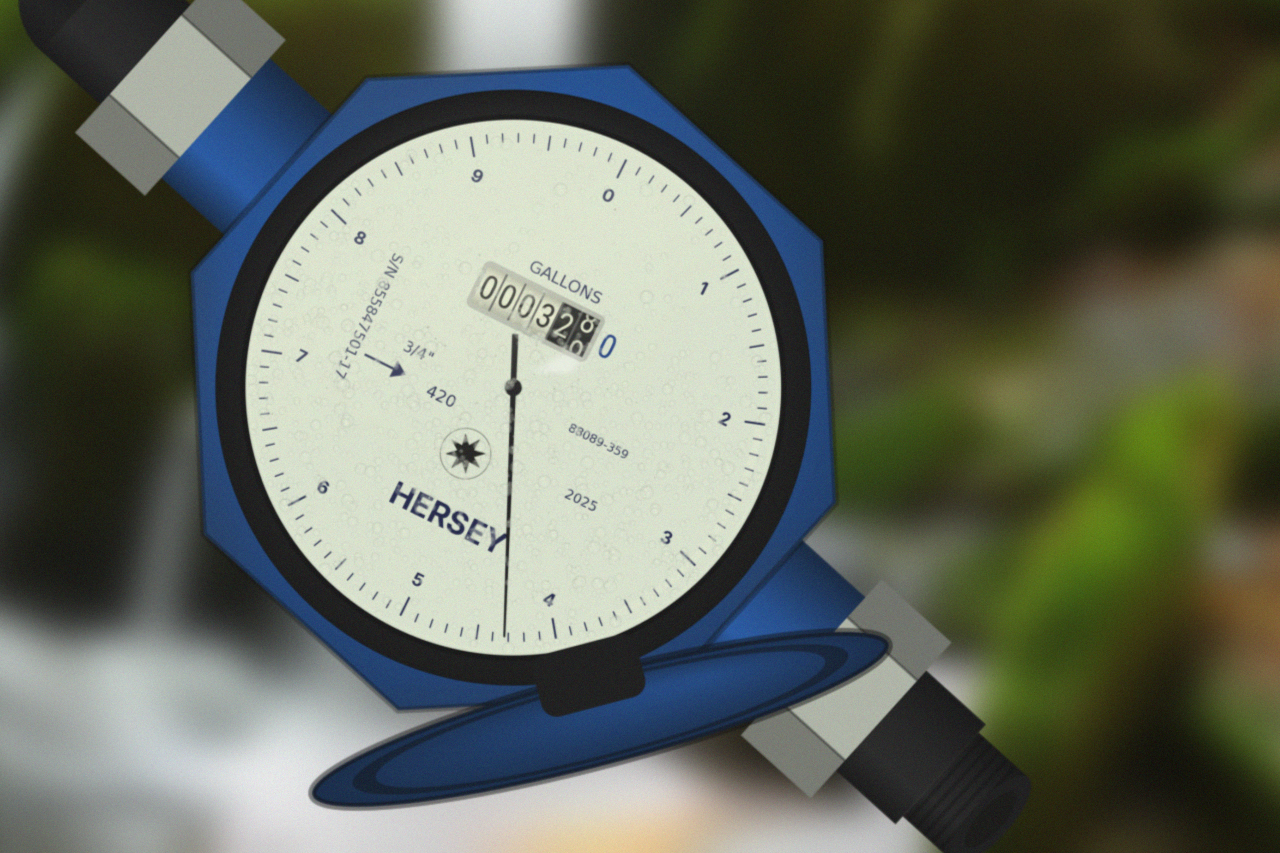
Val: 3284.3 gal
